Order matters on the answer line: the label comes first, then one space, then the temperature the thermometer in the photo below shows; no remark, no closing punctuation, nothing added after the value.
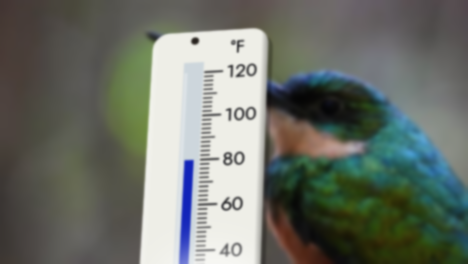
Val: 80 °F
